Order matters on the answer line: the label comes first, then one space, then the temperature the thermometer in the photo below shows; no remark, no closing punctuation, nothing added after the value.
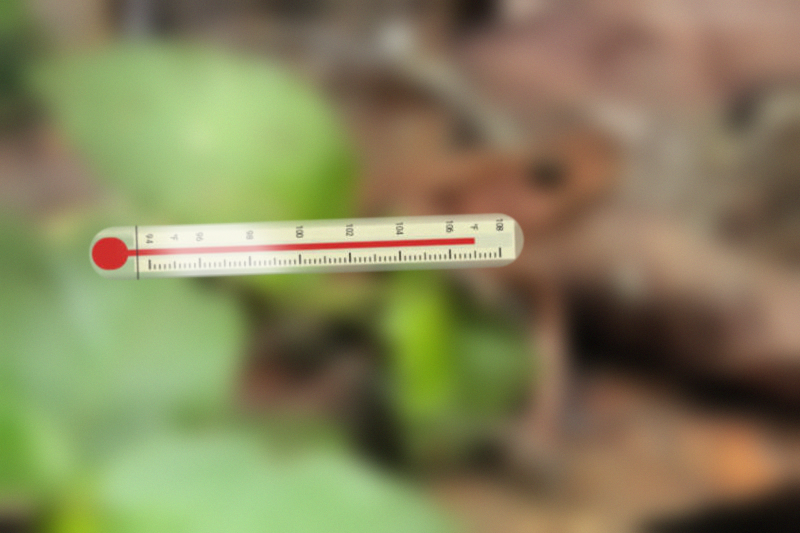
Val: 107 °F
